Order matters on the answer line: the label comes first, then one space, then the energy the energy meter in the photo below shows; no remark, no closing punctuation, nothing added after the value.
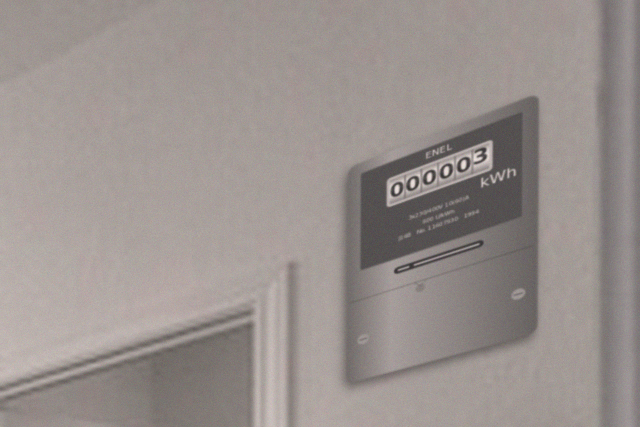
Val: 3 kWh
